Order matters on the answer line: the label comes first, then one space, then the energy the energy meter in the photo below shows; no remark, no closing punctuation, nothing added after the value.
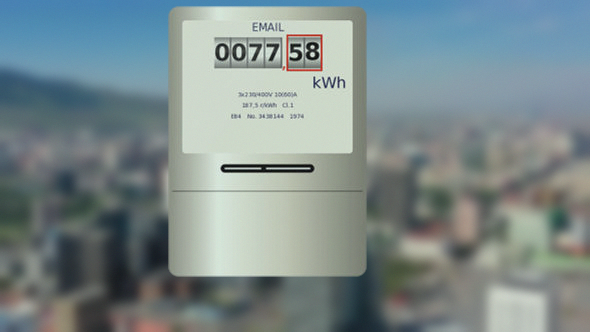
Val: 77.58 kWh
